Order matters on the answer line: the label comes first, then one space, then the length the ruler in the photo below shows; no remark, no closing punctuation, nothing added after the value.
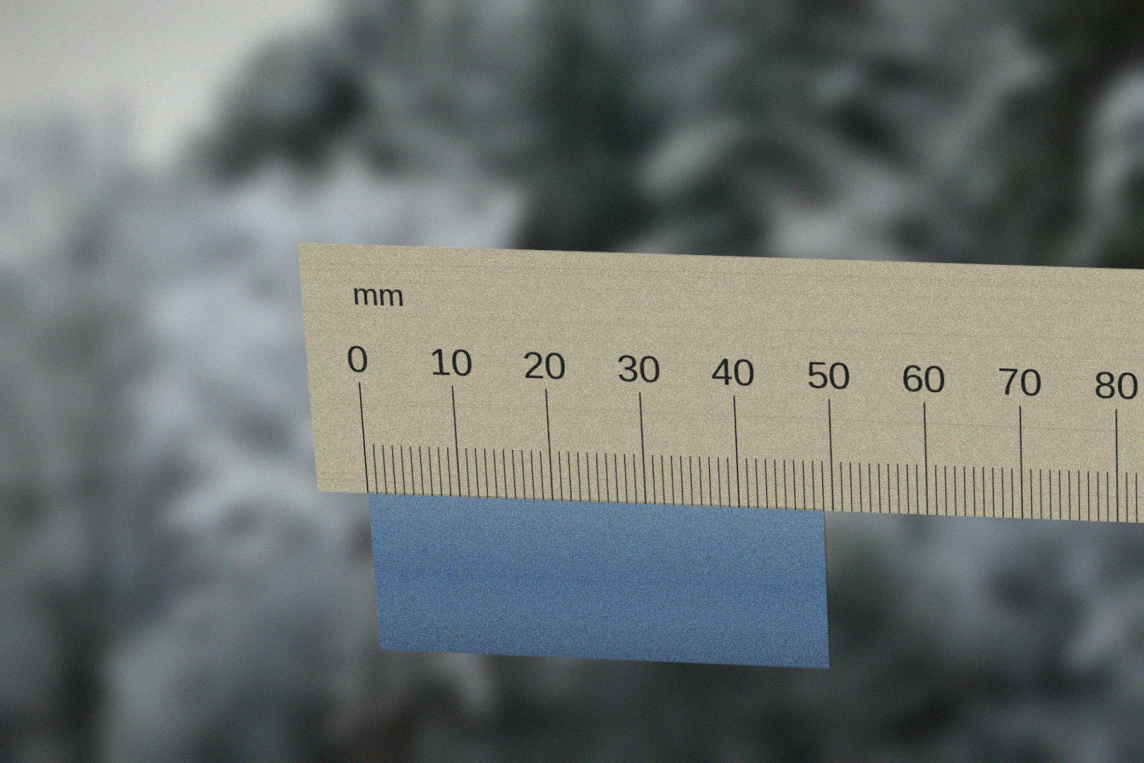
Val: 49 mm
